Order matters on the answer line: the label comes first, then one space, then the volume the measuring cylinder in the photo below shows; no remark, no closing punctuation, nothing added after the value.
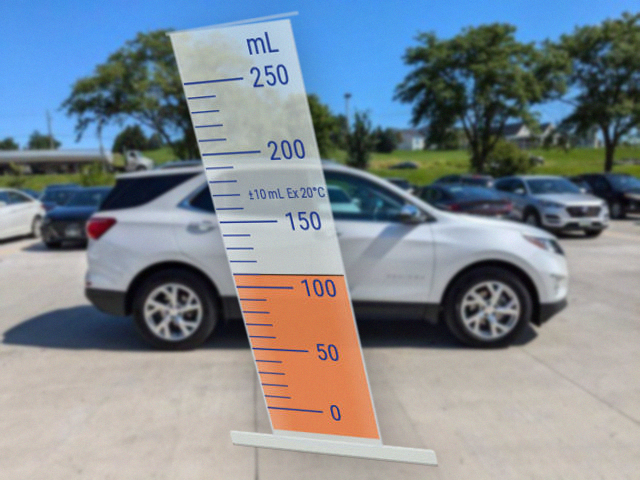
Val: 110 mL
